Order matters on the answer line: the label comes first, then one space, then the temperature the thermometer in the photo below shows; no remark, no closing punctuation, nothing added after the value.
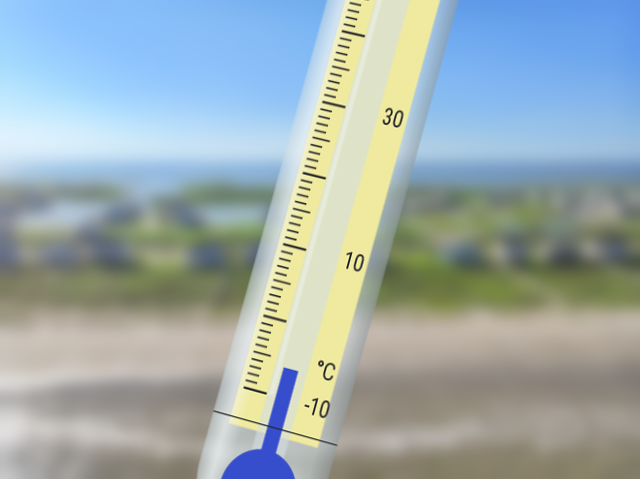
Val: -6 °C
